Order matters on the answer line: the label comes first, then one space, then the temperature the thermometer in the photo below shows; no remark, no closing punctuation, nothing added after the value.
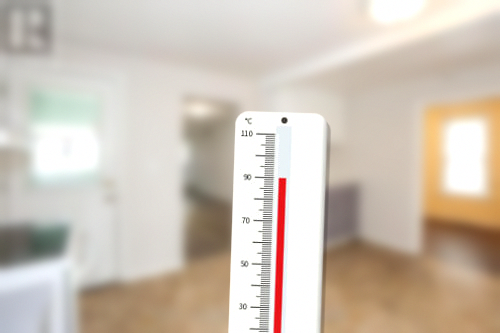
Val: 90 °C
